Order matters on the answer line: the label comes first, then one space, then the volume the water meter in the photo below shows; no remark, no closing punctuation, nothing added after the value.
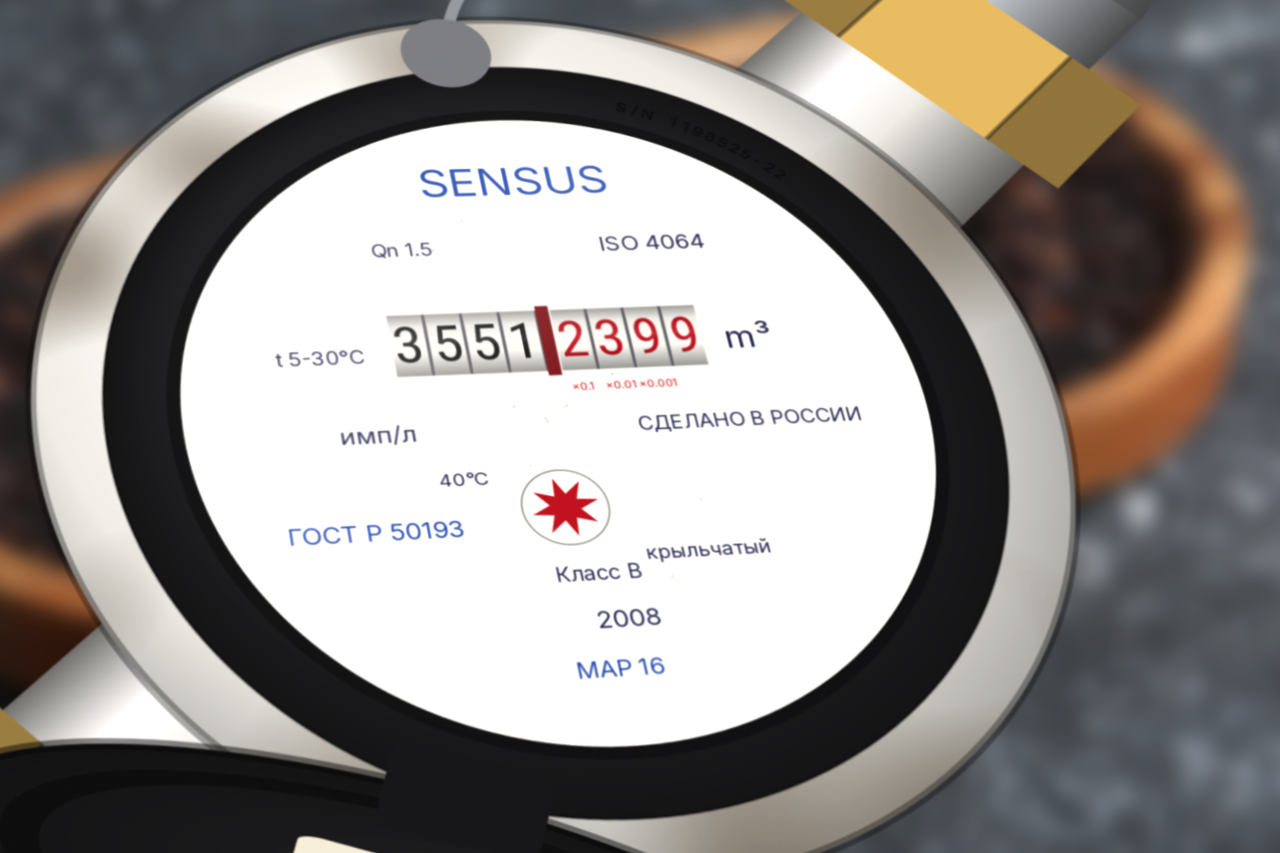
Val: 3551.2399 m³
